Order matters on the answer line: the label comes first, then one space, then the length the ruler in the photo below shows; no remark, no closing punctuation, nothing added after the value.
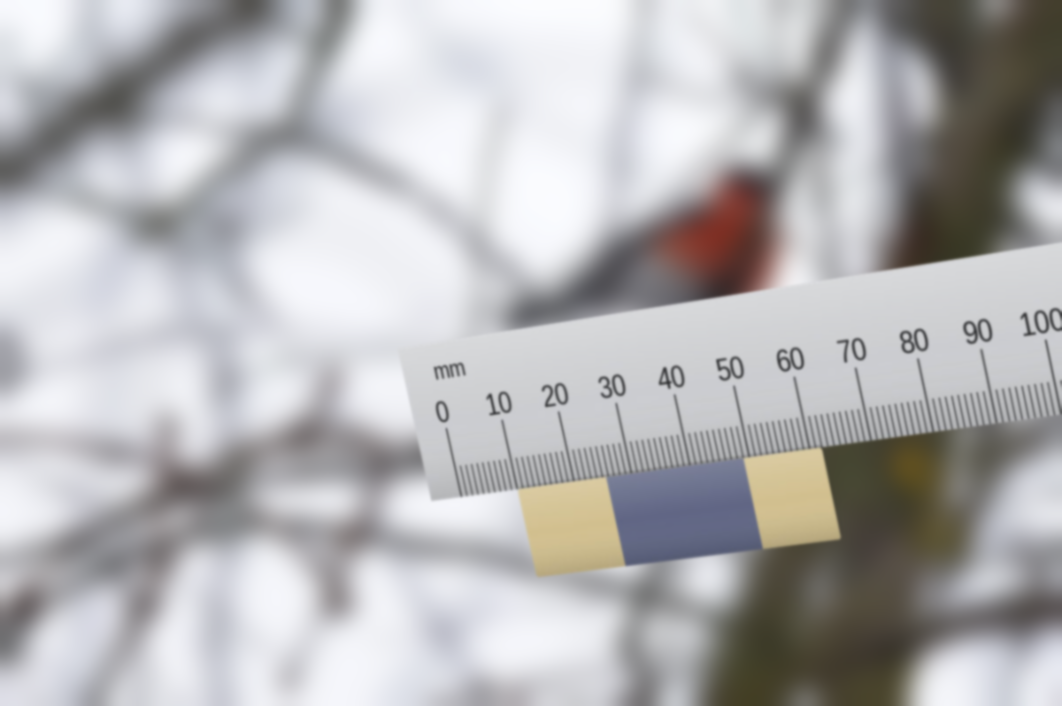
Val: 52 mm
